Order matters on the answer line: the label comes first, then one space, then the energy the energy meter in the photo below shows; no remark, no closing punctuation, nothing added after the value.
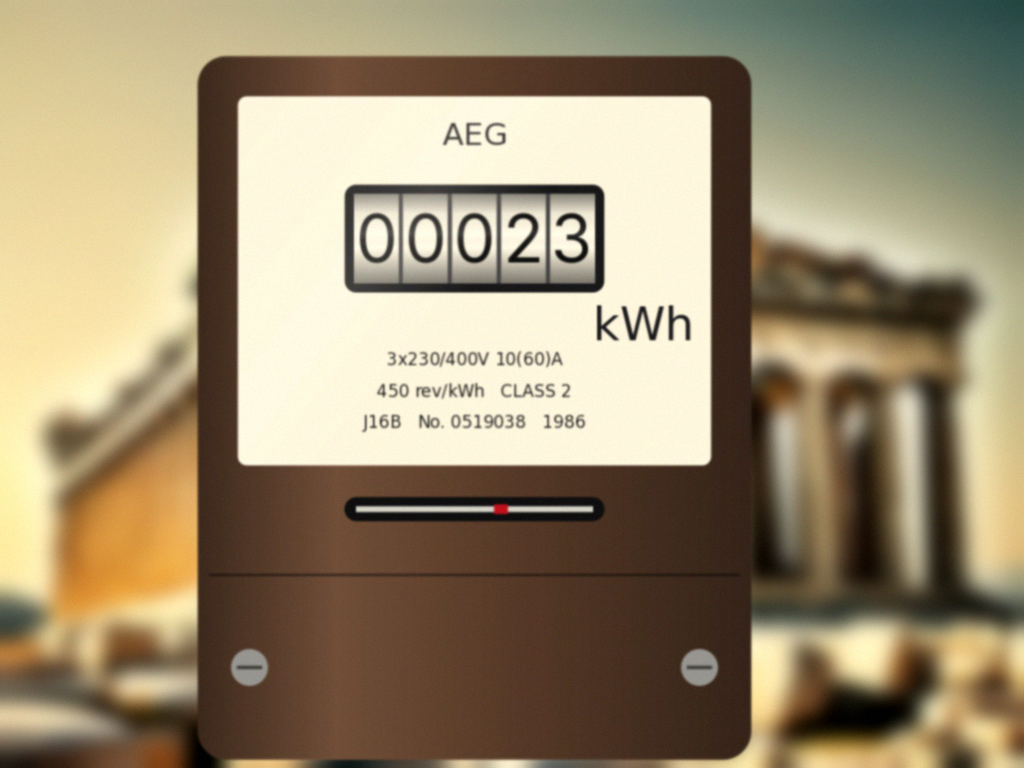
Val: 23 kWh
